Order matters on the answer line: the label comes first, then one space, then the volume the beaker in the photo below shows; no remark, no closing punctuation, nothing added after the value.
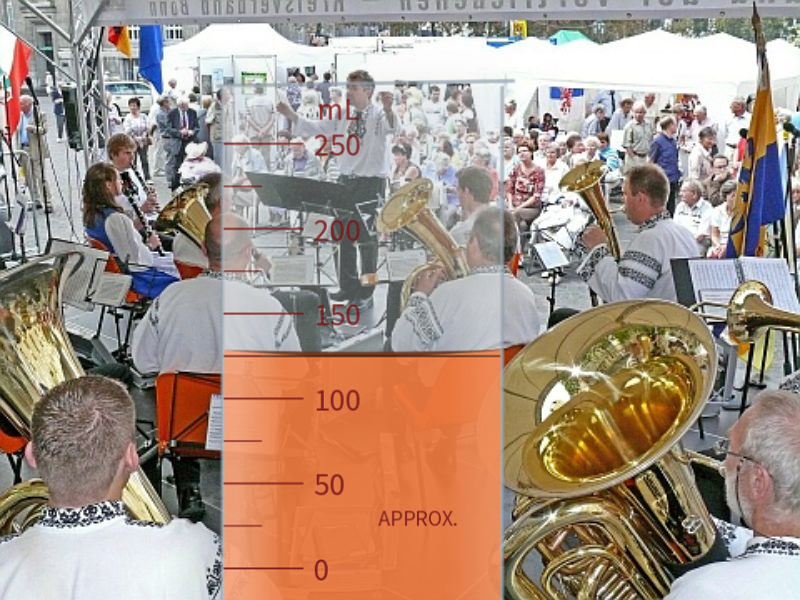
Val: 125 mL
